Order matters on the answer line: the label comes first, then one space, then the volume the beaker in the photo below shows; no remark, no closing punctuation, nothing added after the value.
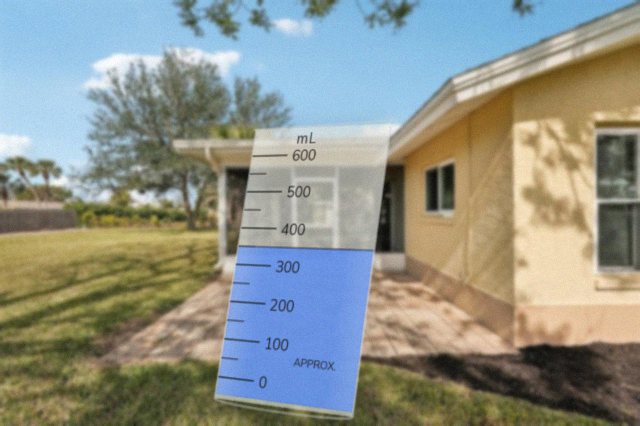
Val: 350 mL
